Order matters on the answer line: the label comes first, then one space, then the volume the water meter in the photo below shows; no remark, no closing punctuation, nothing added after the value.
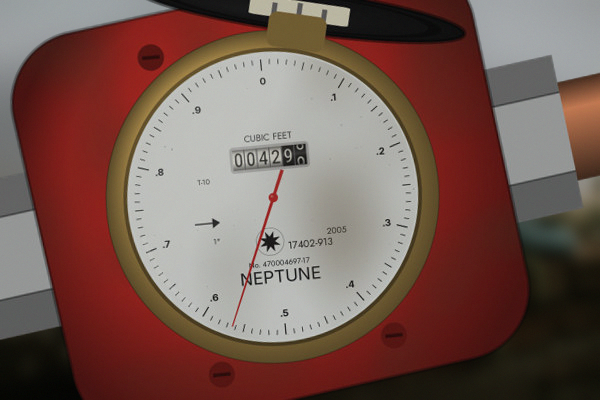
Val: 4298.56 ft³
